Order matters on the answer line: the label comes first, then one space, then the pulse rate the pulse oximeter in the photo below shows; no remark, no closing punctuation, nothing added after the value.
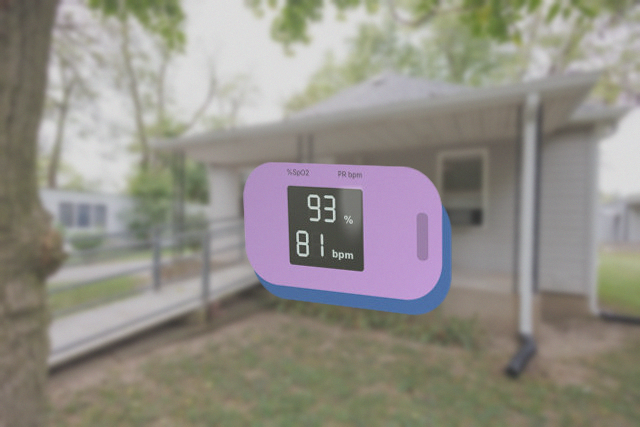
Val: 81 bpm
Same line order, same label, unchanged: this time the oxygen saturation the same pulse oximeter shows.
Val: 93 %
